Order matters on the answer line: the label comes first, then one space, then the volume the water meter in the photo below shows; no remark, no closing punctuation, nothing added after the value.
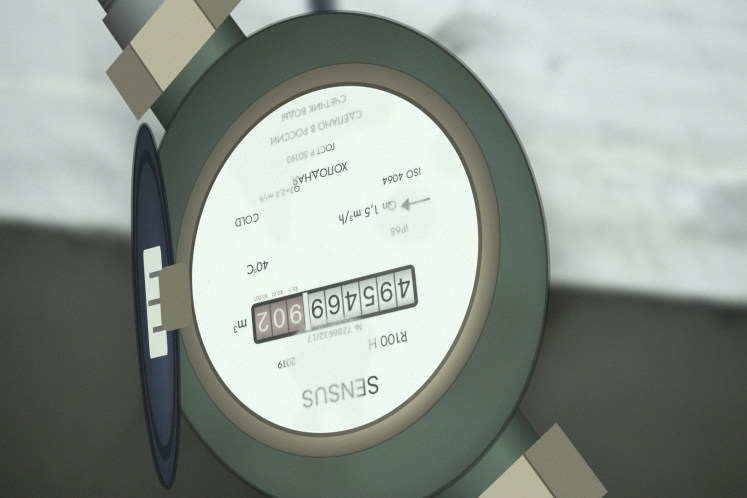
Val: 495469.902 m³
